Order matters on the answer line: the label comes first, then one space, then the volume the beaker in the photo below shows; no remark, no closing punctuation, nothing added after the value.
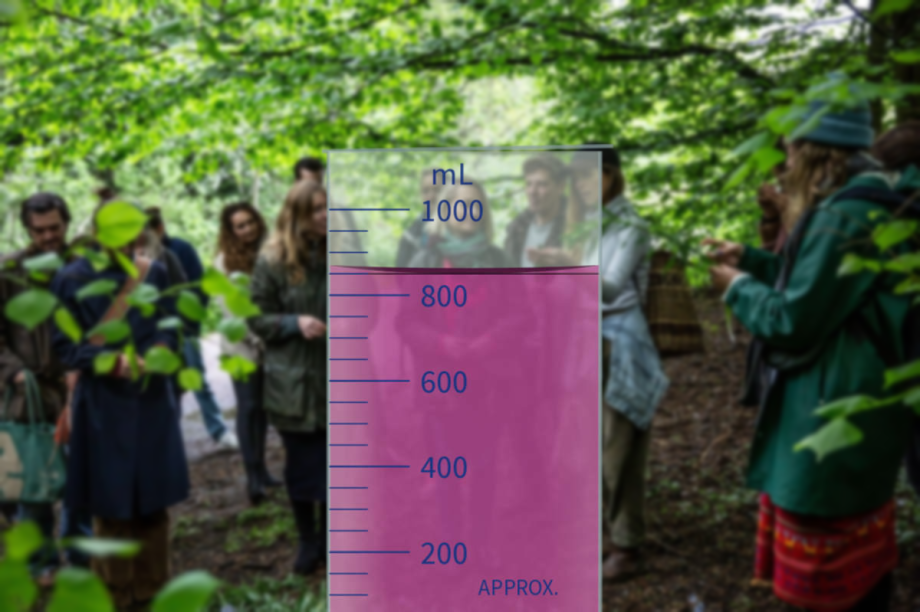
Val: 850 mL
